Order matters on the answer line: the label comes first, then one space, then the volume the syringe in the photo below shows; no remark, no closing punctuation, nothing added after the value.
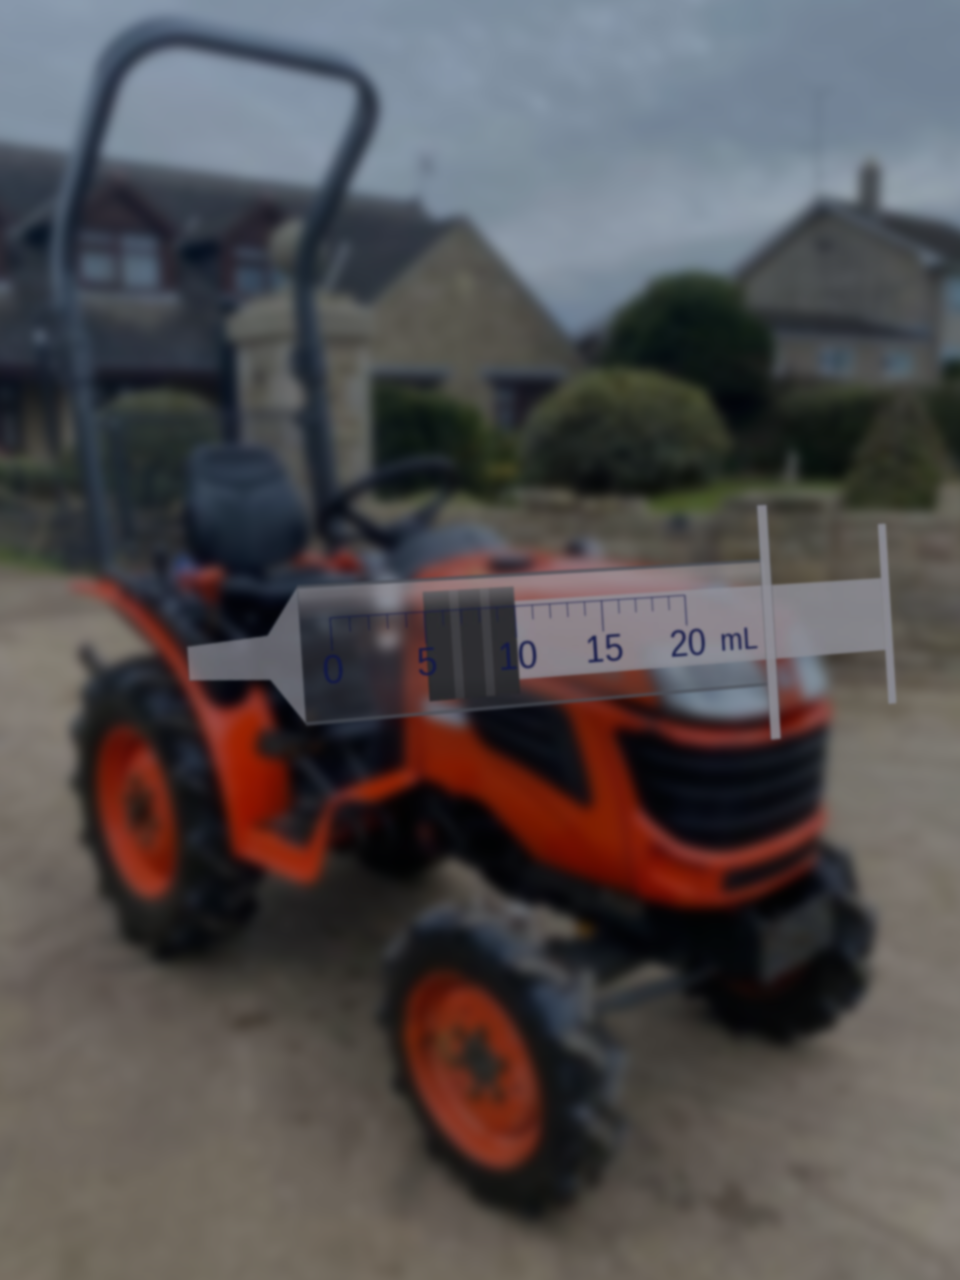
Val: 5 mL
